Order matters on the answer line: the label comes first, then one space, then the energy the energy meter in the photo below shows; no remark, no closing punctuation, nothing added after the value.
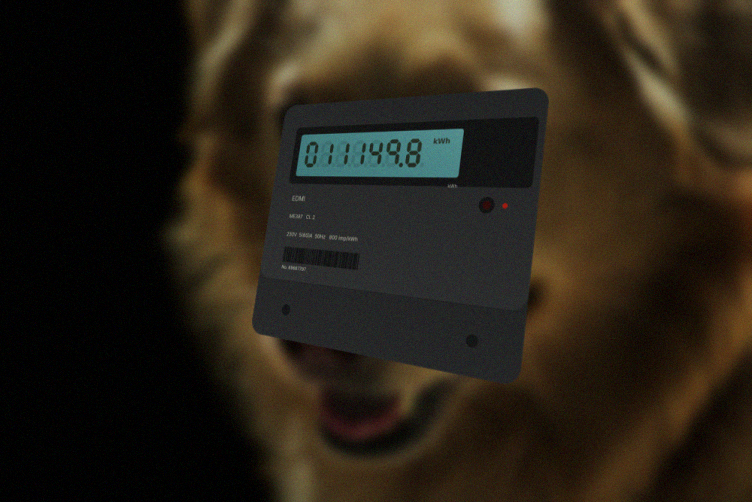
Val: 11149.8 kWh
